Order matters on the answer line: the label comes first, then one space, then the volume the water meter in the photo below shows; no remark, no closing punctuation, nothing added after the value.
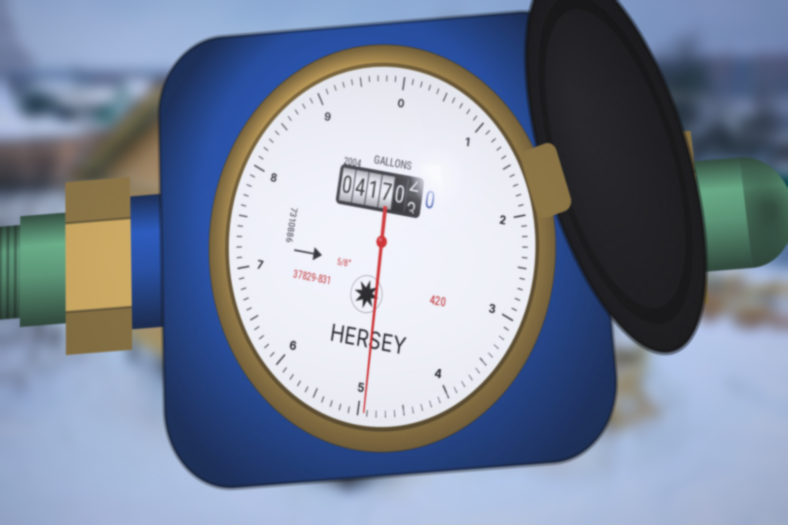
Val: 417024.9 gal
